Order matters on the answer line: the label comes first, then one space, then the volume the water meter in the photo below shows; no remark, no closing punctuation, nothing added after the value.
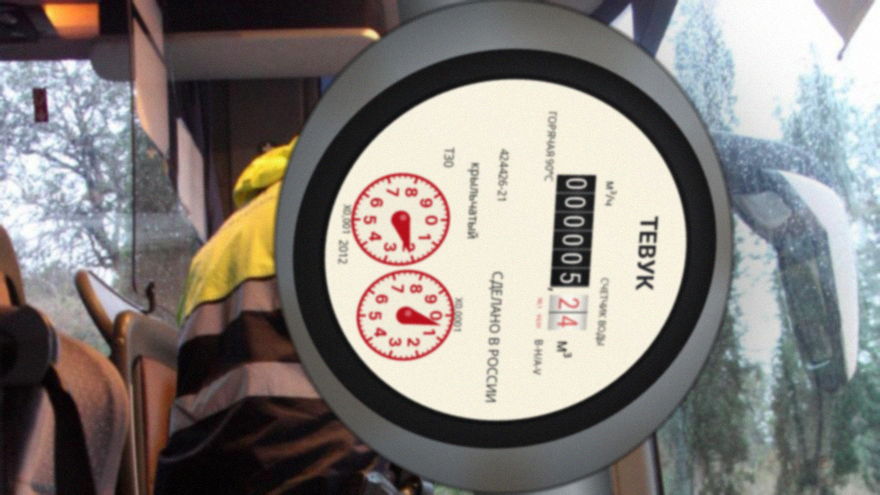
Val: 5.2420 m³
